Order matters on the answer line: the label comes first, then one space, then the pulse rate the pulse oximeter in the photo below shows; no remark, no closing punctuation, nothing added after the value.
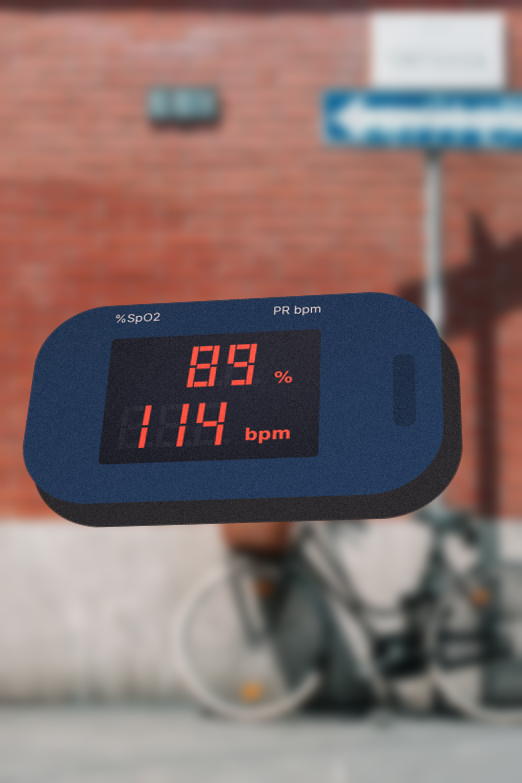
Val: 114 bpm
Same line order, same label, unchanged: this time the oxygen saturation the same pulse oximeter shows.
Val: 89 %
